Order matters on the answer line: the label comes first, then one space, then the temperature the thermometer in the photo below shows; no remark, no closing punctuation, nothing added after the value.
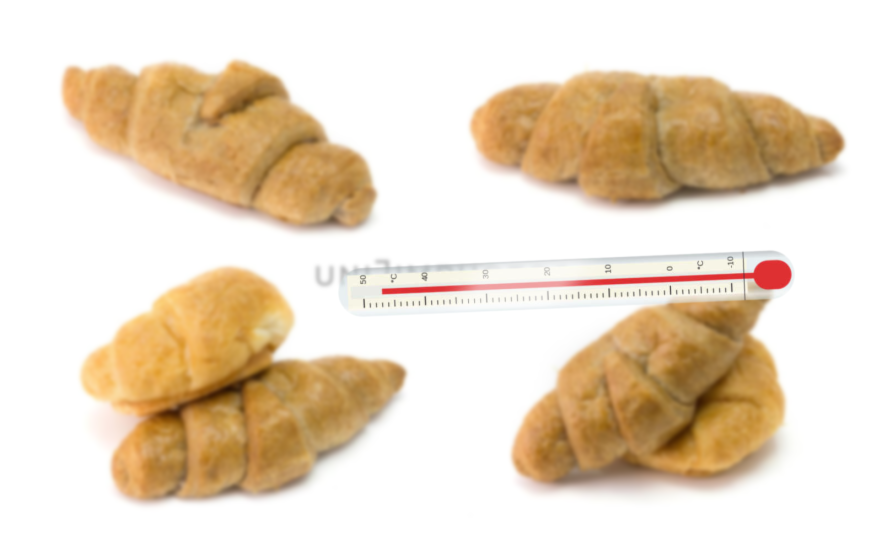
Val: 47 °C
